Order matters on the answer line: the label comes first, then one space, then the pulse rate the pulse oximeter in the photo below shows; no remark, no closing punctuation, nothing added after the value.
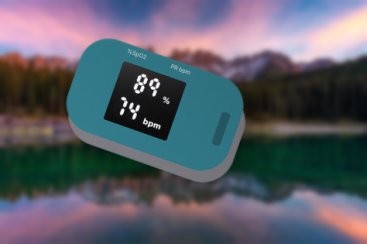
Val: 74 bpm
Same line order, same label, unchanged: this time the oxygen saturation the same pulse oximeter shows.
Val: 89 %
